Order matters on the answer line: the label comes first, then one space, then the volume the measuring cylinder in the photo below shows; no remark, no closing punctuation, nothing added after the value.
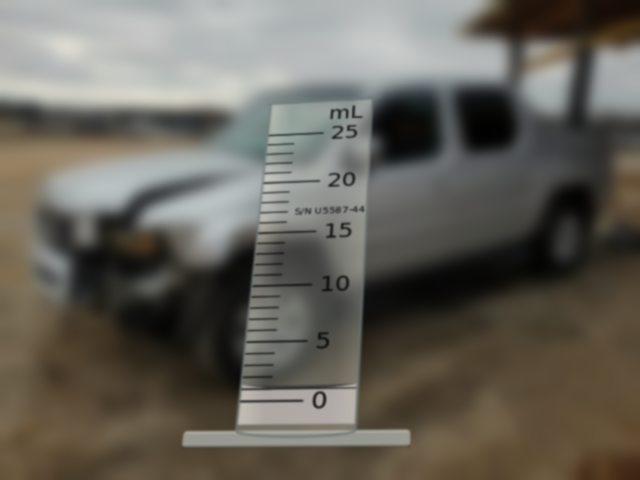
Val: 1 mL
